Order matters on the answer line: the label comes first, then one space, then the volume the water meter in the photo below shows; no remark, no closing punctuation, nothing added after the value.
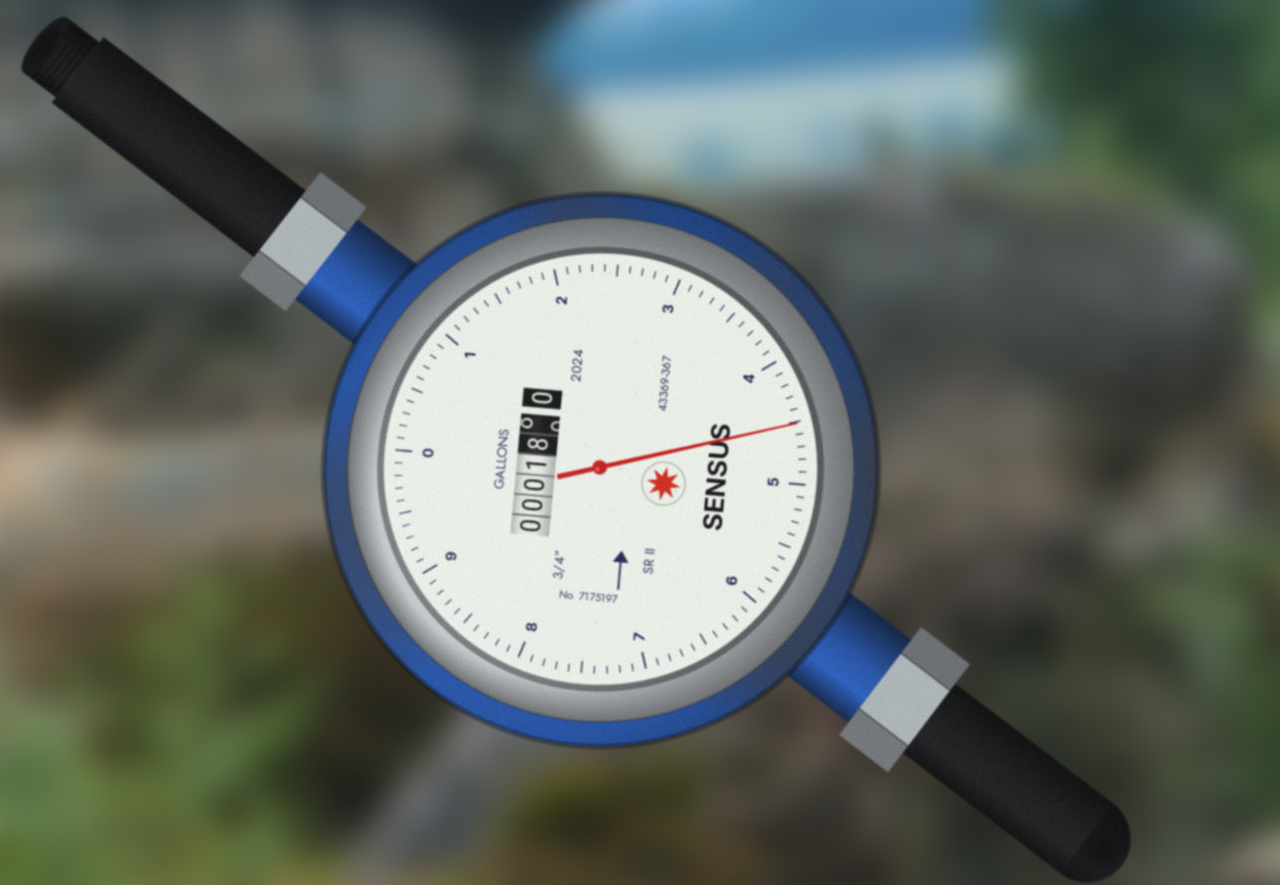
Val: 1884.5 gal
